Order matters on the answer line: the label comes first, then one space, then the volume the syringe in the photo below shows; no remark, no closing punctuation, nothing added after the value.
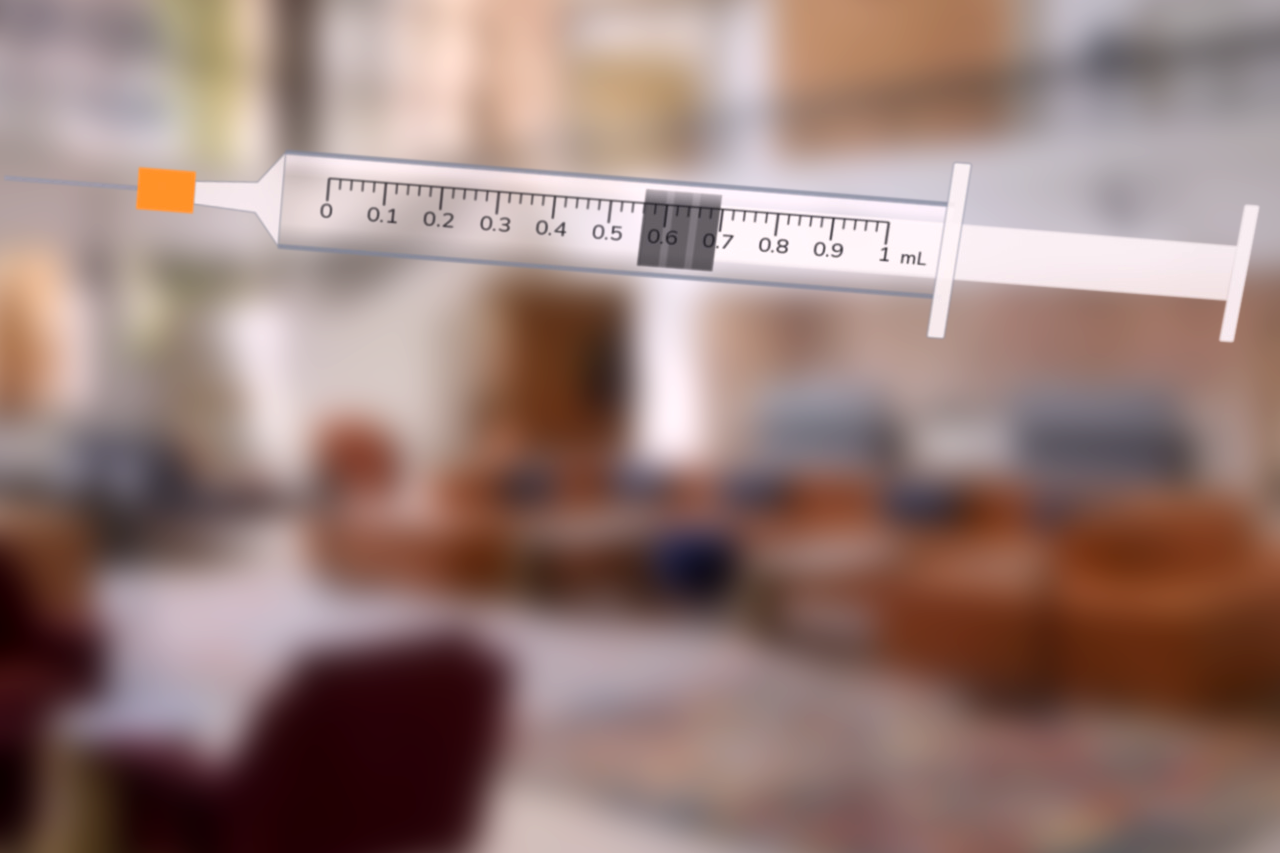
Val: 0.56 mL
